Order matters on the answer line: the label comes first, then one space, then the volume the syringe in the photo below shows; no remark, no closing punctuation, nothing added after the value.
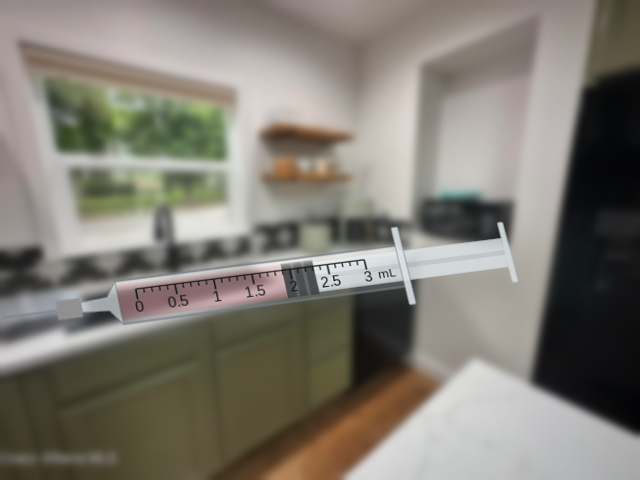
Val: 1.9 mL
